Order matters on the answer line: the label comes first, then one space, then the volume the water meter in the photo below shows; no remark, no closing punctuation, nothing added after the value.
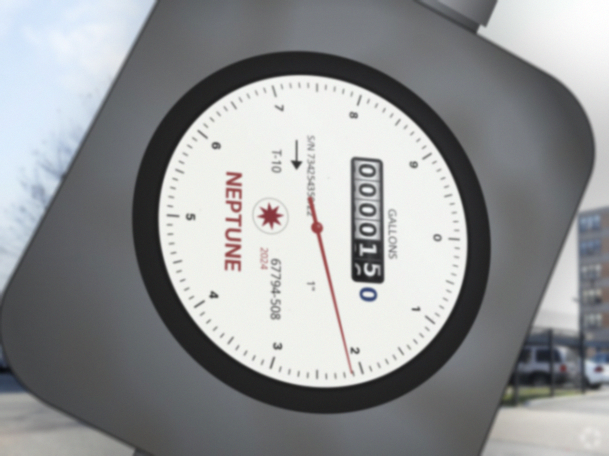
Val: 152.1 gal
